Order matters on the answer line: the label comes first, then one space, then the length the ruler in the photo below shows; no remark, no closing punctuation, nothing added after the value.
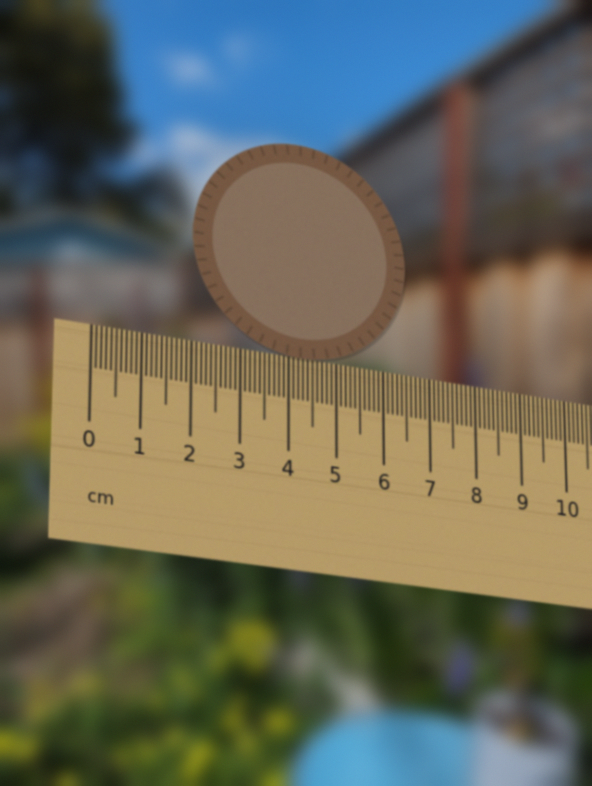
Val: 4.5 cm
